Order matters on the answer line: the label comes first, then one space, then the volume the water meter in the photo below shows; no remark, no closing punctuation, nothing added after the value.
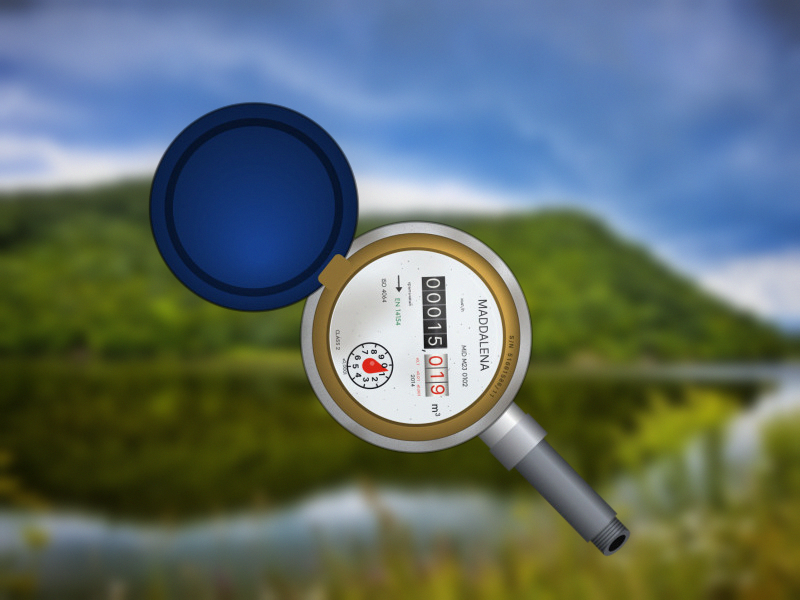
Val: 15.0190 m³
